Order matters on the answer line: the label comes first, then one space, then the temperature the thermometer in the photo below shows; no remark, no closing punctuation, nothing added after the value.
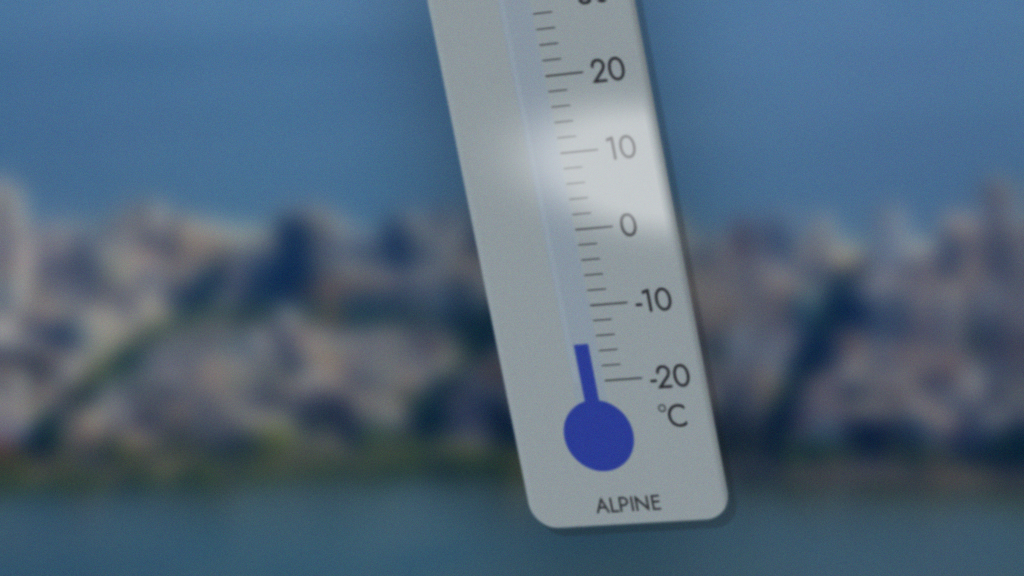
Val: -15 °C
